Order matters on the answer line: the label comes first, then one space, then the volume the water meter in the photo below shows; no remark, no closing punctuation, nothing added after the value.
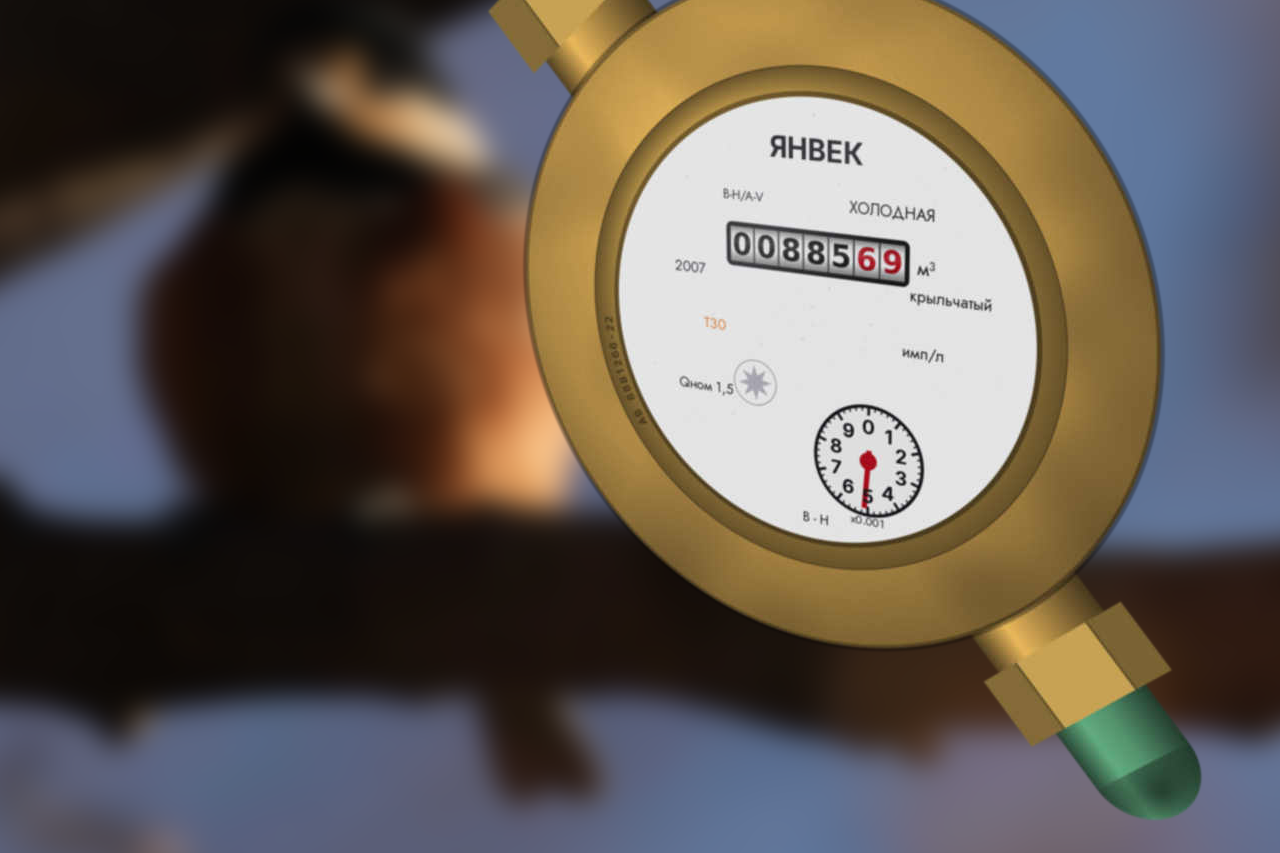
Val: 885.695 m³
